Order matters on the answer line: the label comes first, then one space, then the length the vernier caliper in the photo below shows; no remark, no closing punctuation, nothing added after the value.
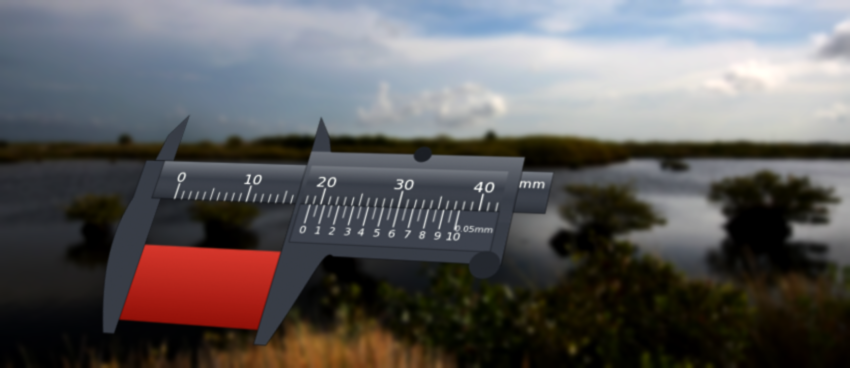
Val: 18.6 mm
